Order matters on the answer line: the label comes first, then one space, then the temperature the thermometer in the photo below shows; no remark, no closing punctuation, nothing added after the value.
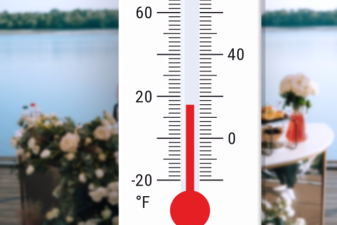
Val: 16 °F
